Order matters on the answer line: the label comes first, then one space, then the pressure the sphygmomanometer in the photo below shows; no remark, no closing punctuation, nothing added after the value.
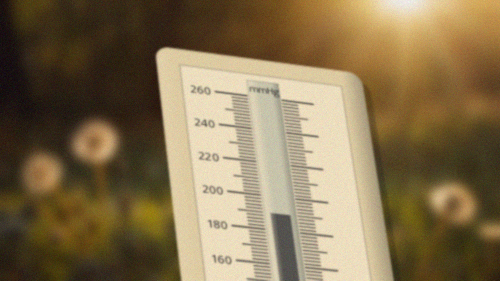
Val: 190 mmHg
